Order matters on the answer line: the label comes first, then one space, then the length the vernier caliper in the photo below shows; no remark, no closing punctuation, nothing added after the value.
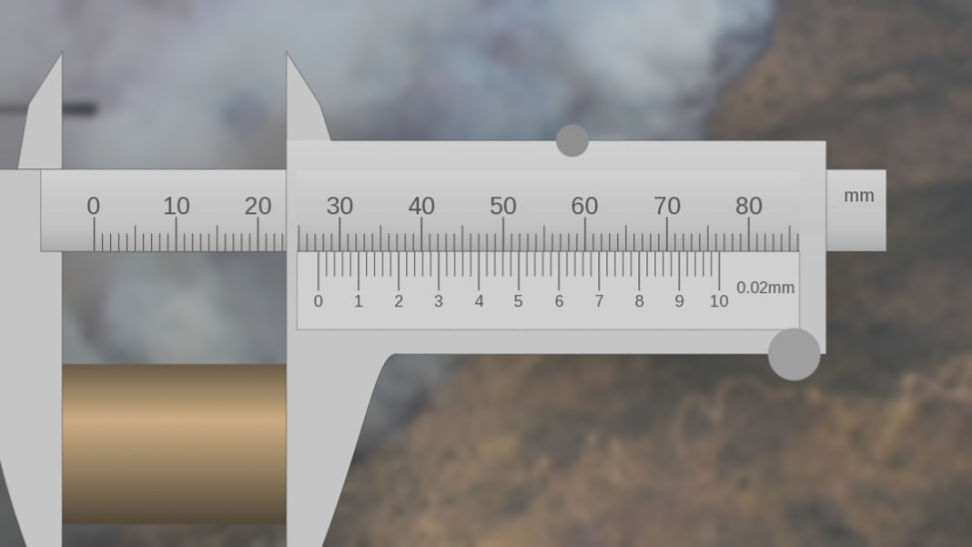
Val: 27.4 mm
